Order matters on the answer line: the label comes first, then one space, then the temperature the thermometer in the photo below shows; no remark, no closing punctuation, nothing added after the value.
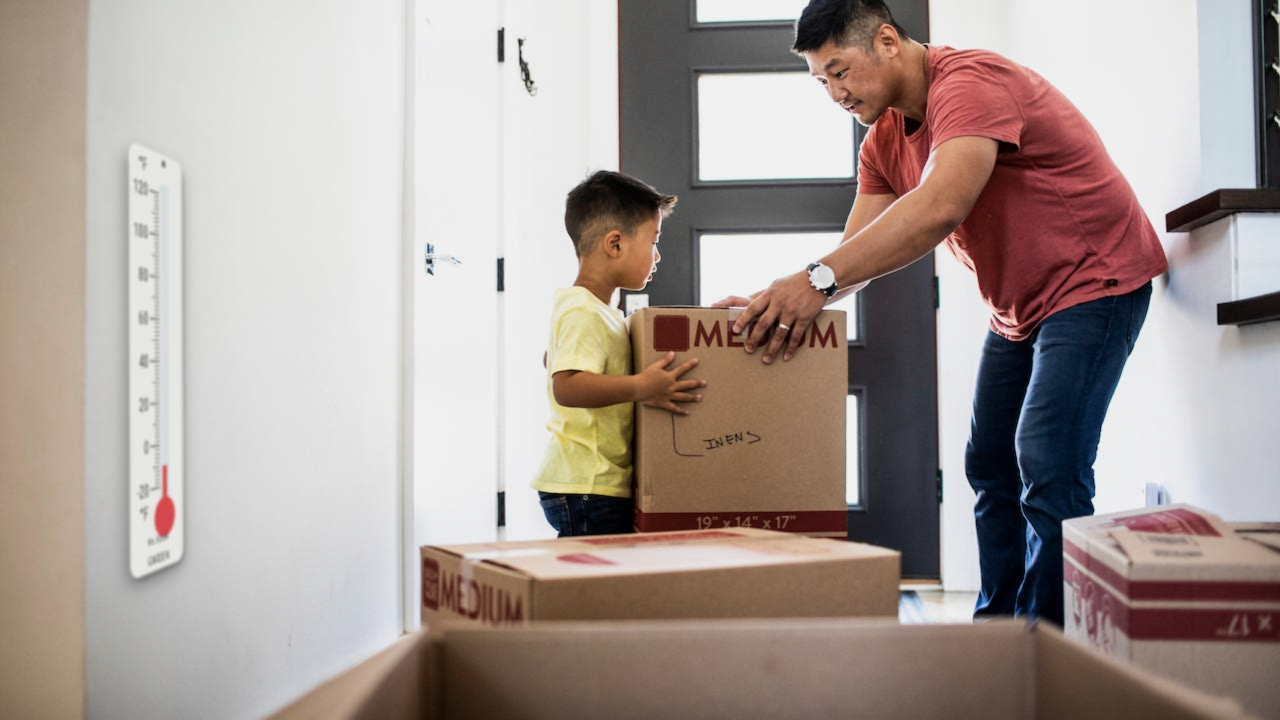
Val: -10 °F
